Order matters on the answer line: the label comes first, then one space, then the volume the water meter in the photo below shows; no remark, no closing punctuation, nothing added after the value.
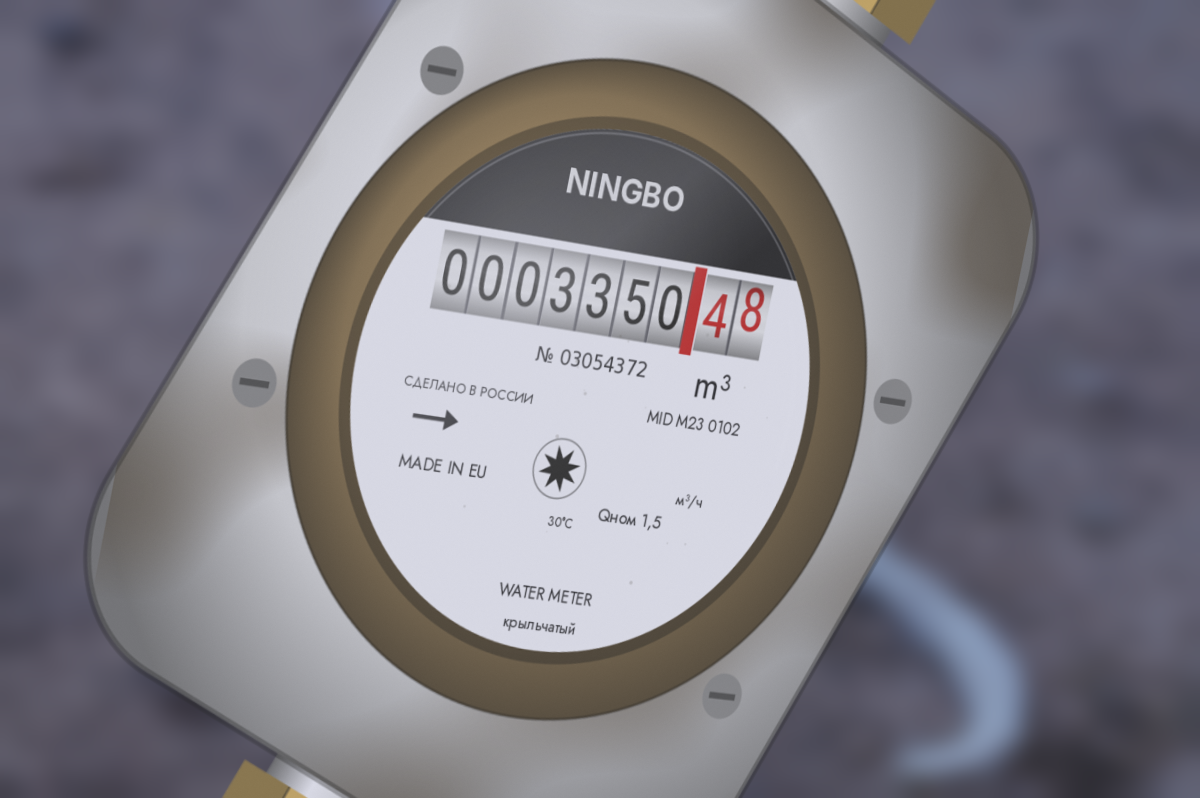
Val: 3350.48 m³
